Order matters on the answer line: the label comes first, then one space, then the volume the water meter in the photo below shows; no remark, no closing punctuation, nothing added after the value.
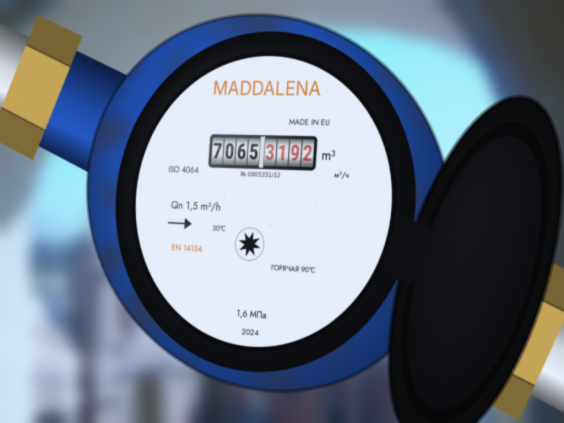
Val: 7065.3192 m³
